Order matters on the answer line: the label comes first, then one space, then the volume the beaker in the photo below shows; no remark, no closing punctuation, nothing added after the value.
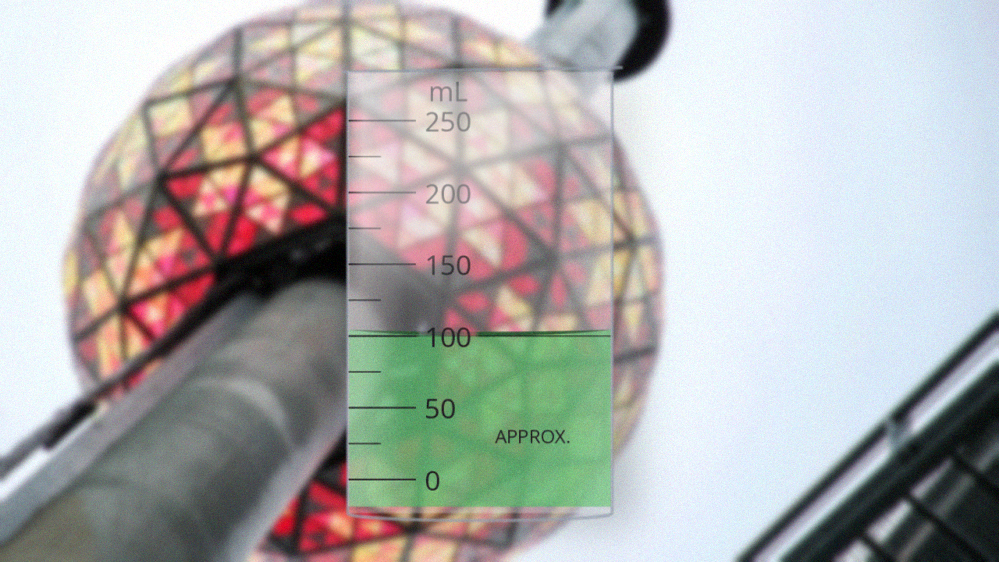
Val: 100 mL
